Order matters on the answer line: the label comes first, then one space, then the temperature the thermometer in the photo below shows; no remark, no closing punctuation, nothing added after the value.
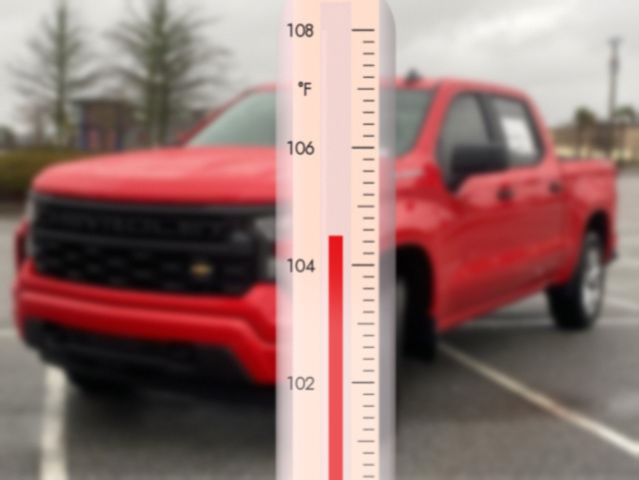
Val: 104.5 °F
